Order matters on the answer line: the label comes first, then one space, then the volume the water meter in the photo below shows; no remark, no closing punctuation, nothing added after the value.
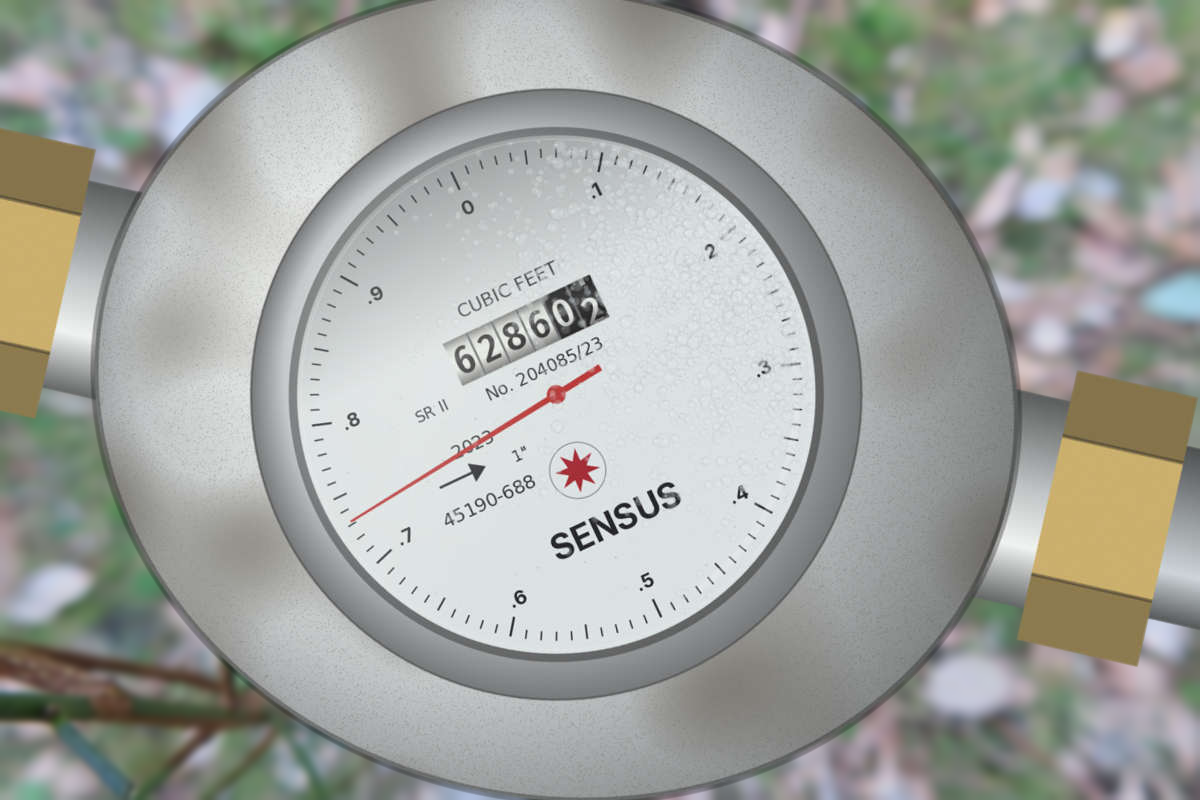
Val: 628601.73 ft³
